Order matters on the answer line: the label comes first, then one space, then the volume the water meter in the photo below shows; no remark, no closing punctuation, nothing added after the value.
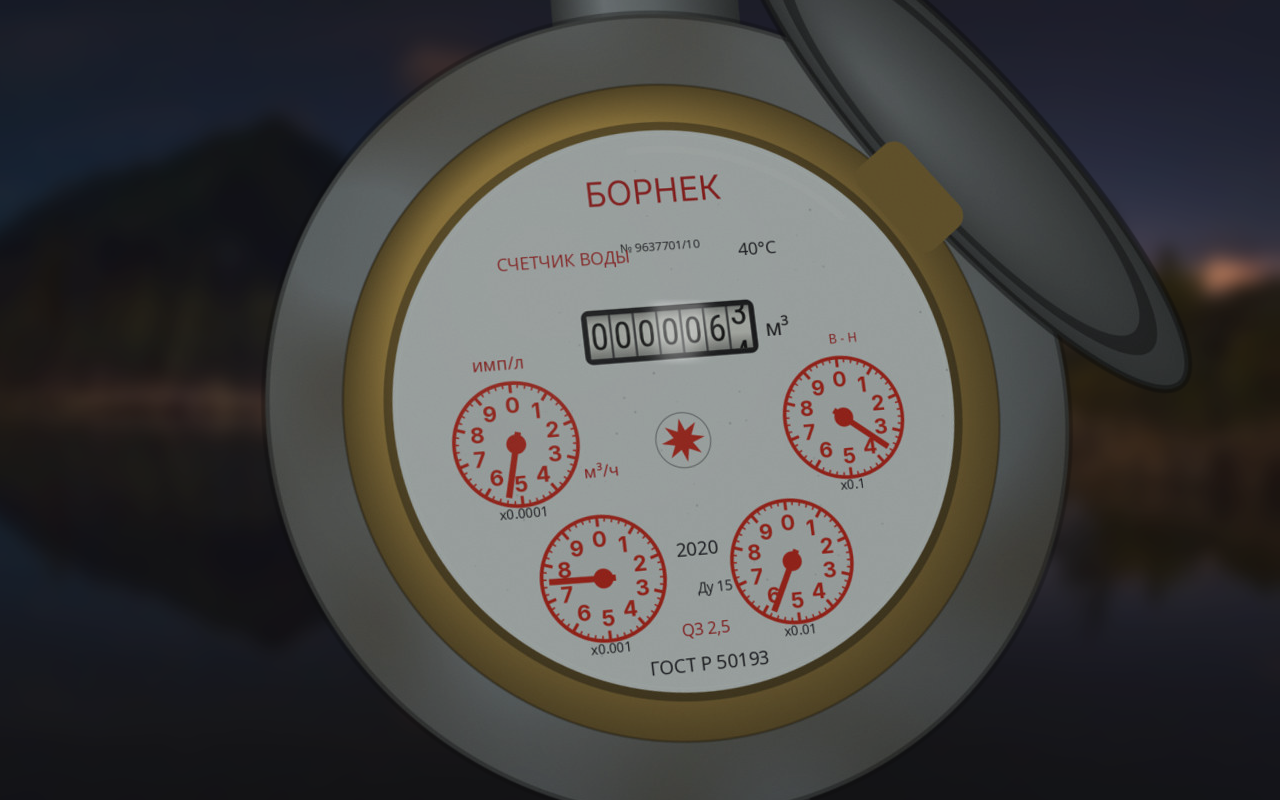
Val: 63.3575 m³
